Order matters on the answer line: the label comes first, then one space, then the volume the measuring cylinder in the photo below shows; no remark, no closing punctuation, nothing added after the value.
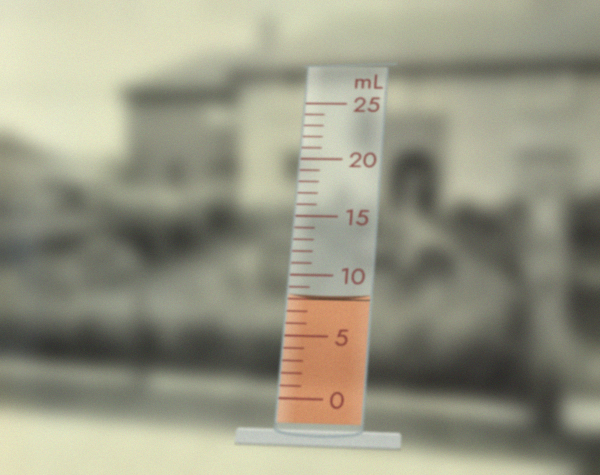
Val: 8 mL
